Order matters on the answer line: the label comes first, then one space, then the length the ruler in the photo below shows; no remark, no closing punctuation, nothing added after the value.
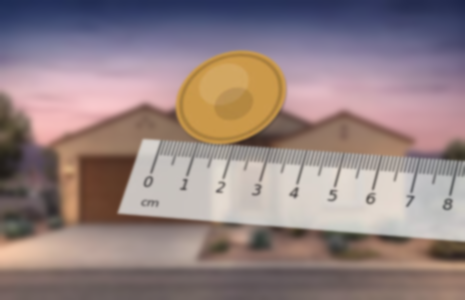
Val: 3 cm
